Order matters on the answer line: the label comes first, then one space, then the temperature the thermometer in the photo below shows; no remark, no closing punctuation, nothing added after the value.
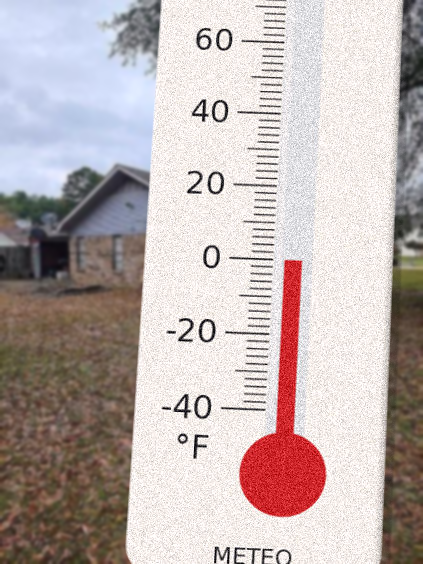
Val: 0 °F
